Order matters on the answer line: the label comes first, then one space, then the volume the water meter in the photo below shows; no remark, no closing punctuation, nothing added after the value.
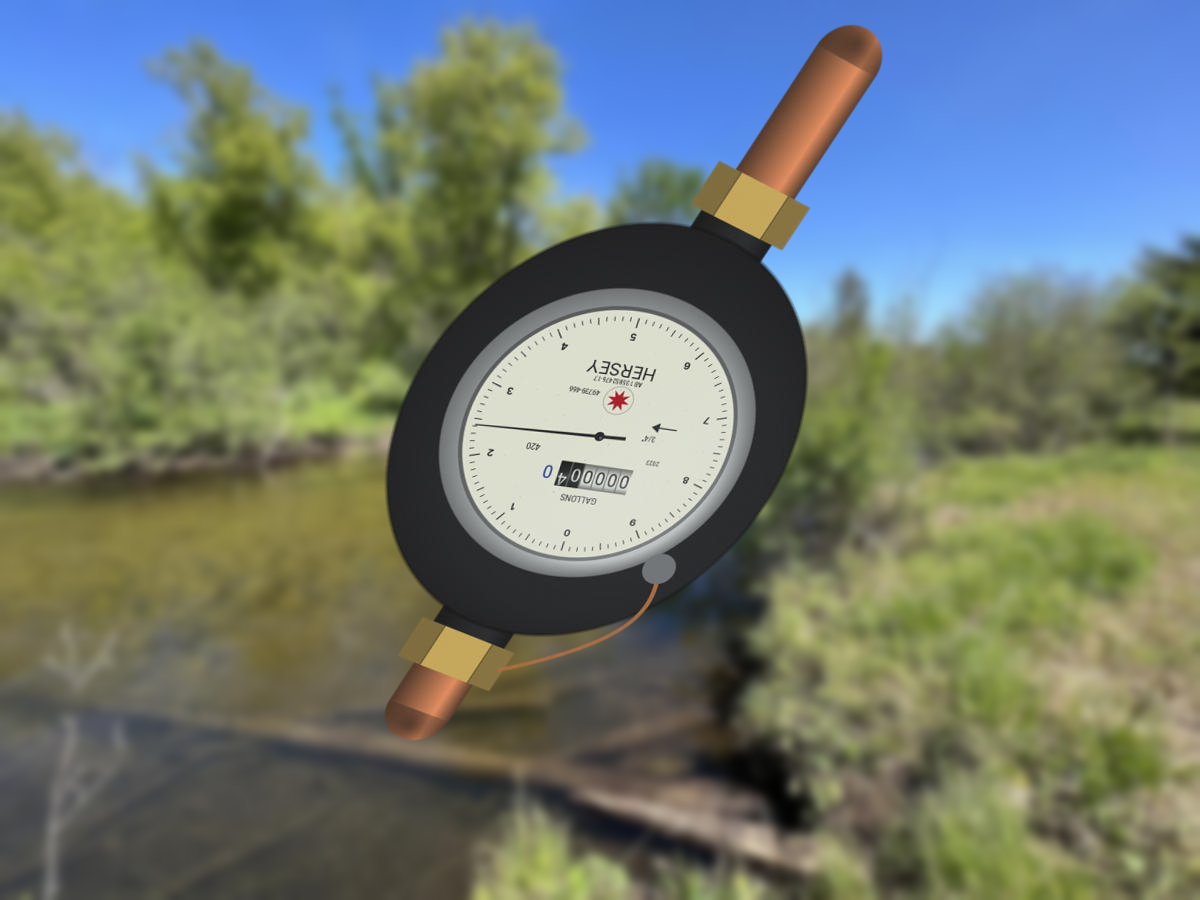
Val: 42.4 gal
